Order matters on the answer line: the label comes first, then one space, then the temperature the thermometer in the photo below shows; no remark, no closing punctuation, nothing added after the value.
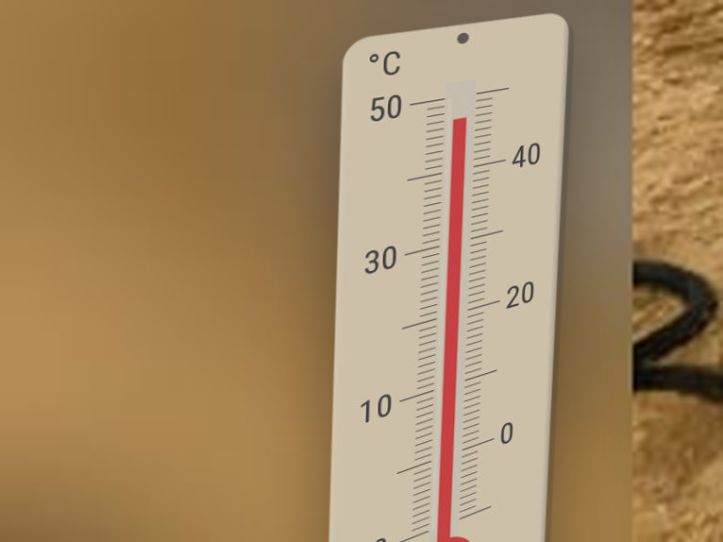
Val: 47 °C
